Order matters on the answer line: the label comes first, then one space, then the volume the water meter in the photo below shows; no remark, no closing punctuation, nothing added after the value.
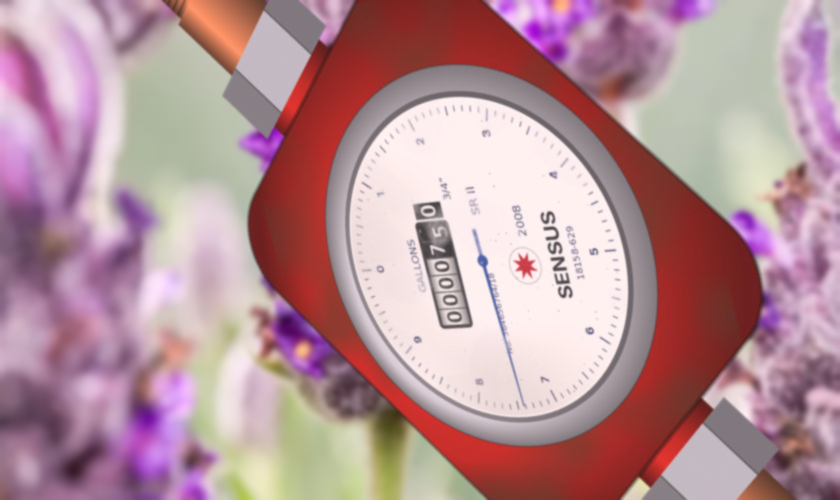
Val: 747.4 gal
